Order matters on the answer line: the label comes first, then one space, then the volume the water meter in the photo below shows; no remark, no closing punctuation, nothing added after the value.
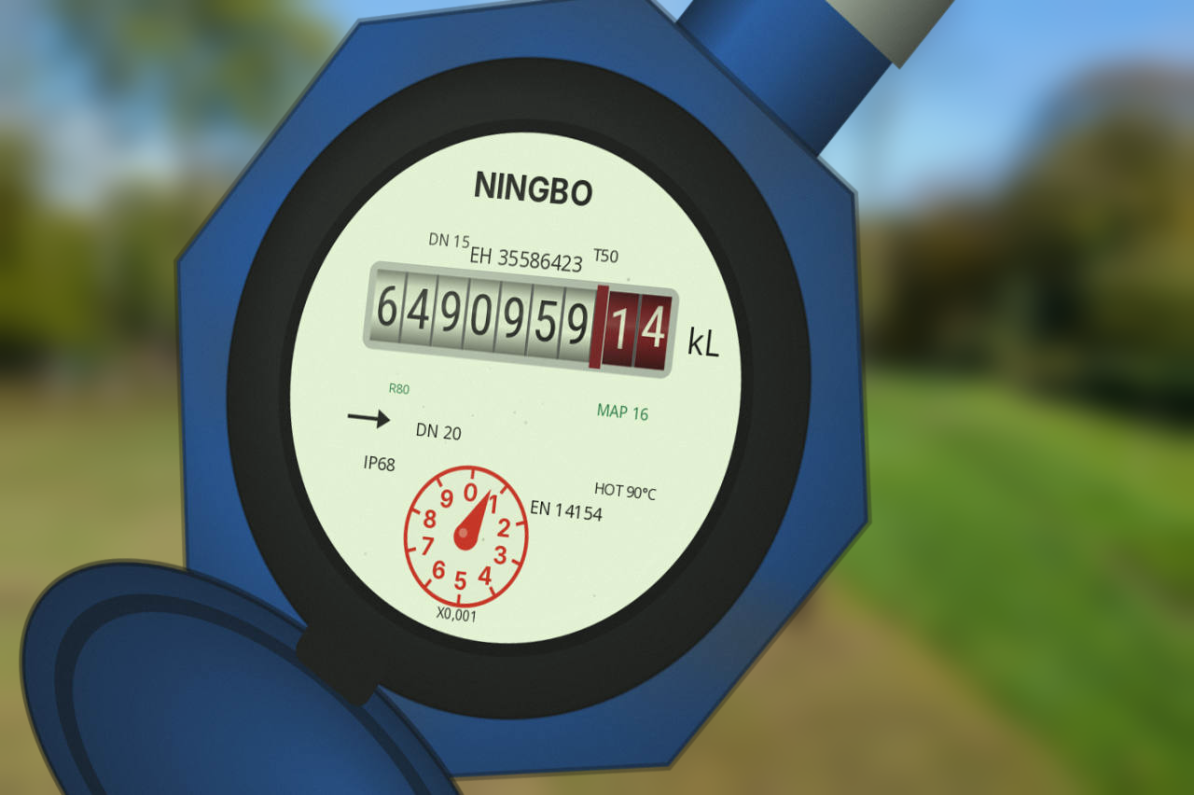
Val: 6490959.140 kL
